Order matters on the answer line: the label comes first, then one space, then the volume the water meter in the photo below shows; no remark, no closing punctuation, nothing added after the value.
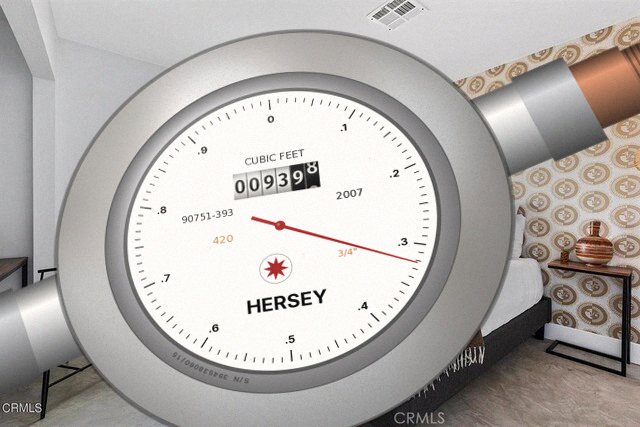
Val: 9398.32 ft³
